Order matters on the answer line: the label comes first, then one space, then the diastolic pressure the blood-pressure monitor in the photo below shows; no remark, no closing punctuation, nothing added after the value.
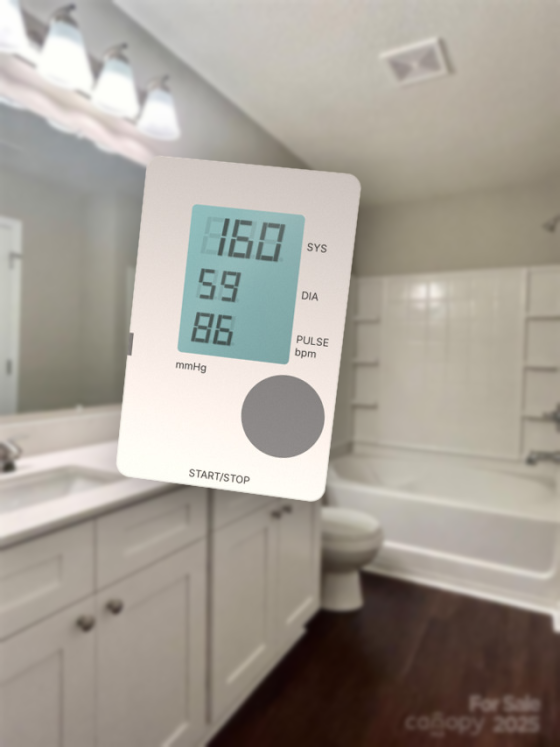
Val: 59 mmHg
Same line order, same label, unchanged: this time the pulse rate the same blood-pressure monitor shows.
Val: 86 bpm
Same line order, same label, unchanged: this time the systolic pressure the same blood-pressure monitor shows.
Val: 160 mmHg
